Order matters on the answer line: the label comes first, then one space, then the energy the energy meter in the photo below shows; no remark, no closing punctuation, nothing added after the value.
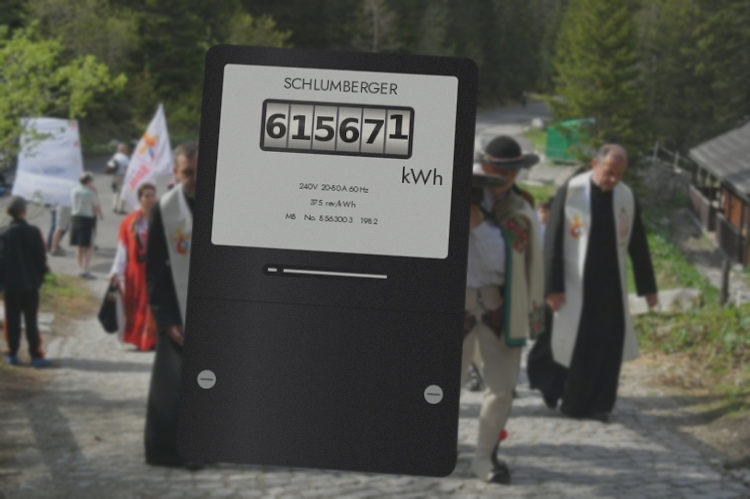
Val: 615671 kWh
